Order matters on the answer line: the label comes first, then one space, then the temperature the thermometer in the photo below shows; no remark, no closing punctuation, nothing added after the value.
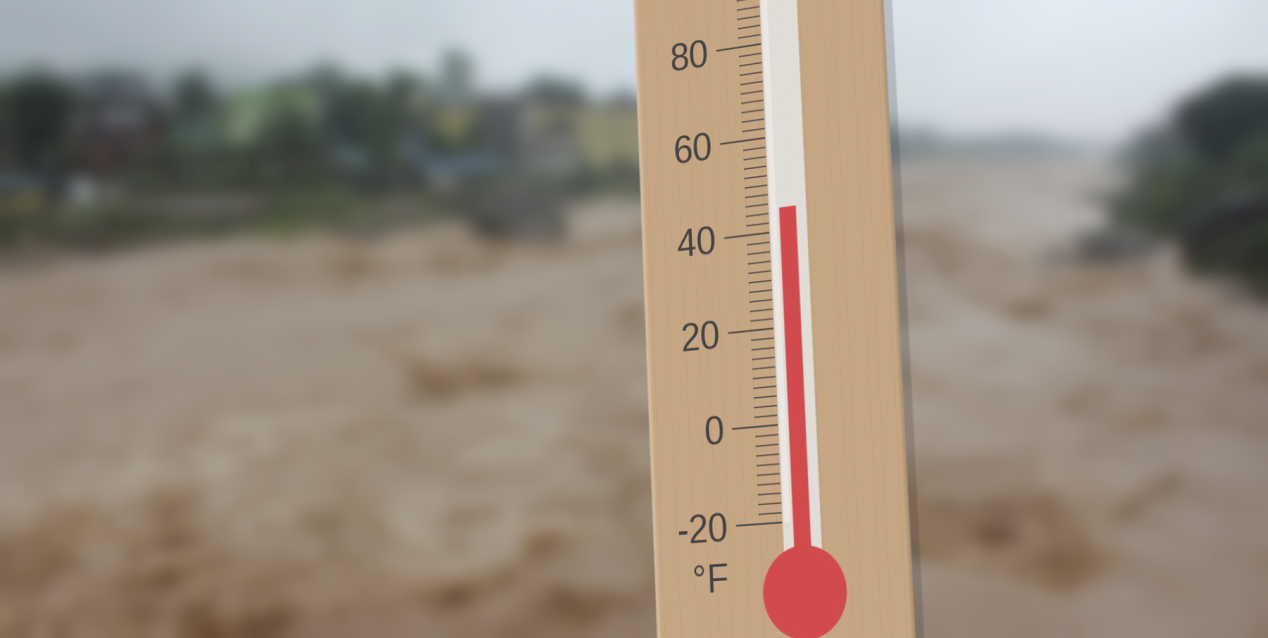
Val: 45 °F
